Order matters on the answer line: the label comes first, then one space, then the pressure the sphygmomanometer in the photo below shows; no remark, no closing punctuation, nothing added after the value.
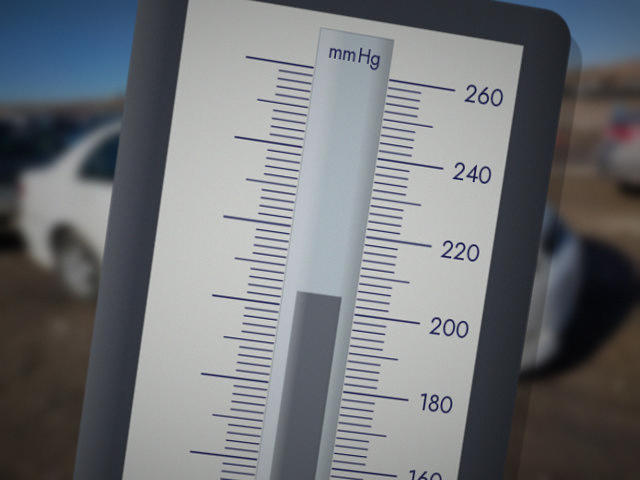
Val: 204 mmHg
